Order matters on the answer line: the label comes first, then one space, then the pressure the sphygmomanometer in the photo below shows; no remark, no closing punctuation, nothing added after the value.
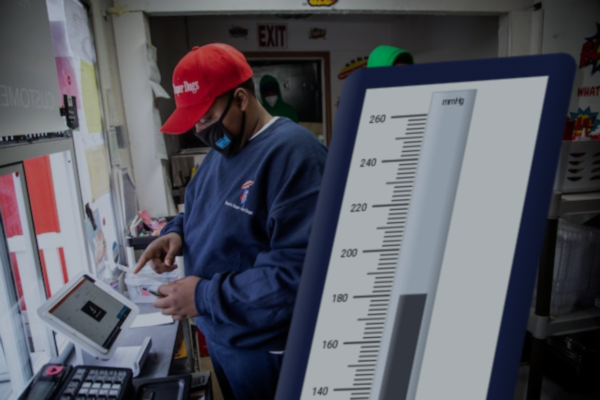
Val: 180 mmHg
